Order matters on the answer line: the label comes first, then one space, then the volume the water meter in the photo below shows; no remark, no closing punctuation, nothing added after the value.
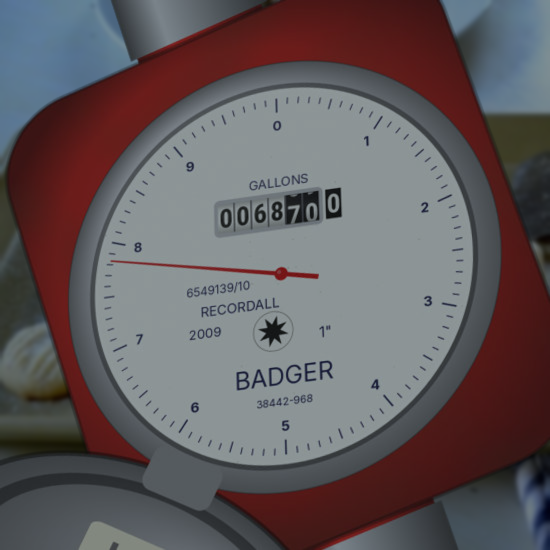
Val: 68697.8 gal
